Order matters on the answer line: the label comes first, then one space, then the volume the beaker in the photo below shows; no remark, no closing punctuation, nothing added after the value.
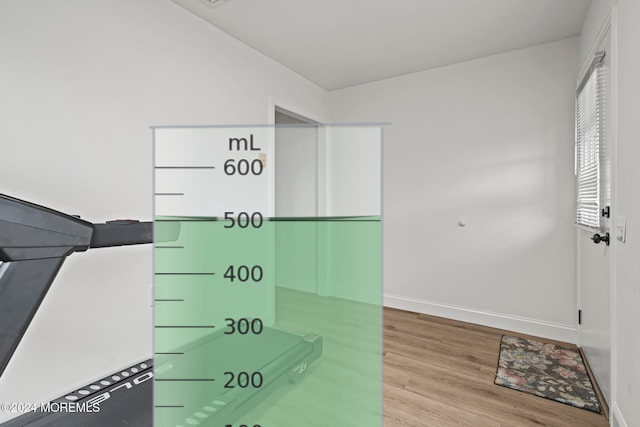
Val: 500 mL
